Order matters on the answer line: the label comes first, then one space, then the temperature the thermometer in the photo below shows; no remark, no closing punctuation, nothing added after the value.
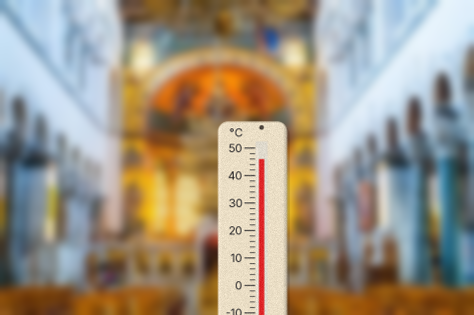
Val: 46 °C
